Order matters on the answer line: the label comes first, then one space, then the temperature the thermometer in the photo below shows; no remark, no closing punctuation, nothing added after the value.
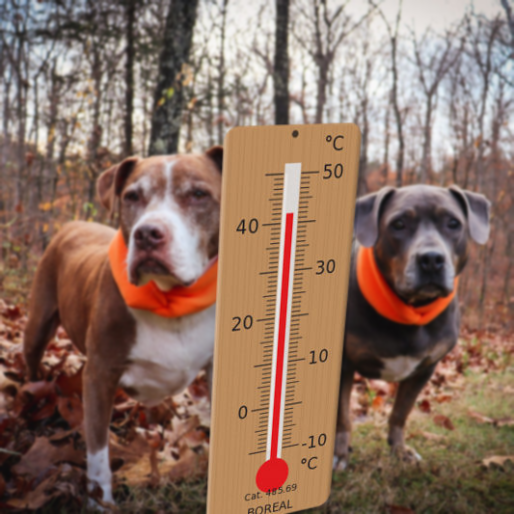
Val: 42 °C
